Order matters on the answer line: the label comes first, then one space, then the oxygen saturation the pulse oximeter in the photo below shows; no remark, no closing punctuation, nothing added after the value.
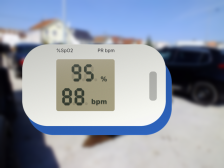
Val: 95 %
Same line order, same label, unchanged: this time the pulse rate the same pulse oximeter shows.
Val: 88 bpm
